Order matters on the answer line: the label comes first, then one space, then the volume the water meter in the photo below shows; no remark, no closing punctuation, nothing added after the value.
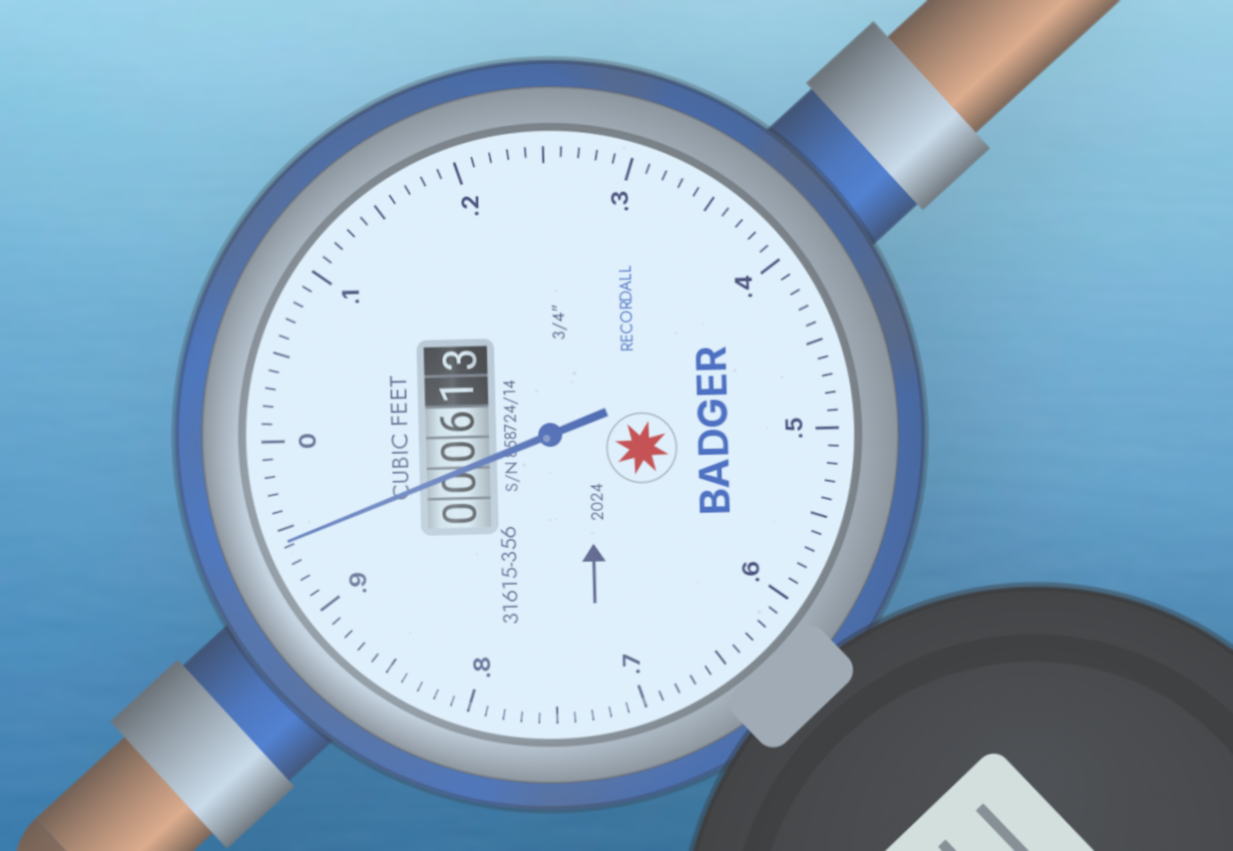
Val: 612.94 ft³
